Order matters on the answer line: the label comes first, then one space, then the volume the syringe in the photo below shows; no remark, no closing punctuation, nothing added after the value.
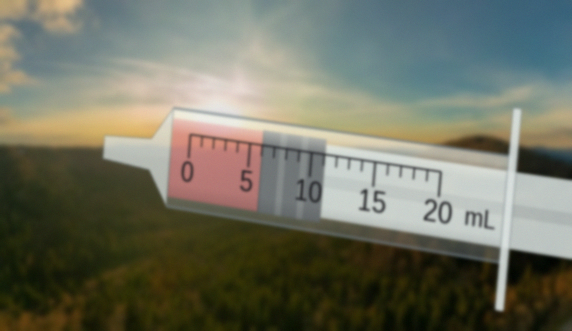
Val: 6 mL
